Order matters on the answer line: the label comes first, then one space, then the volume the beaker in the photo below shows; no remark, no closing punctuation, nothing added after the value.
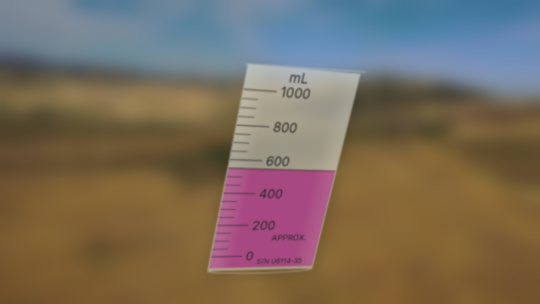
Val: 550 mL
